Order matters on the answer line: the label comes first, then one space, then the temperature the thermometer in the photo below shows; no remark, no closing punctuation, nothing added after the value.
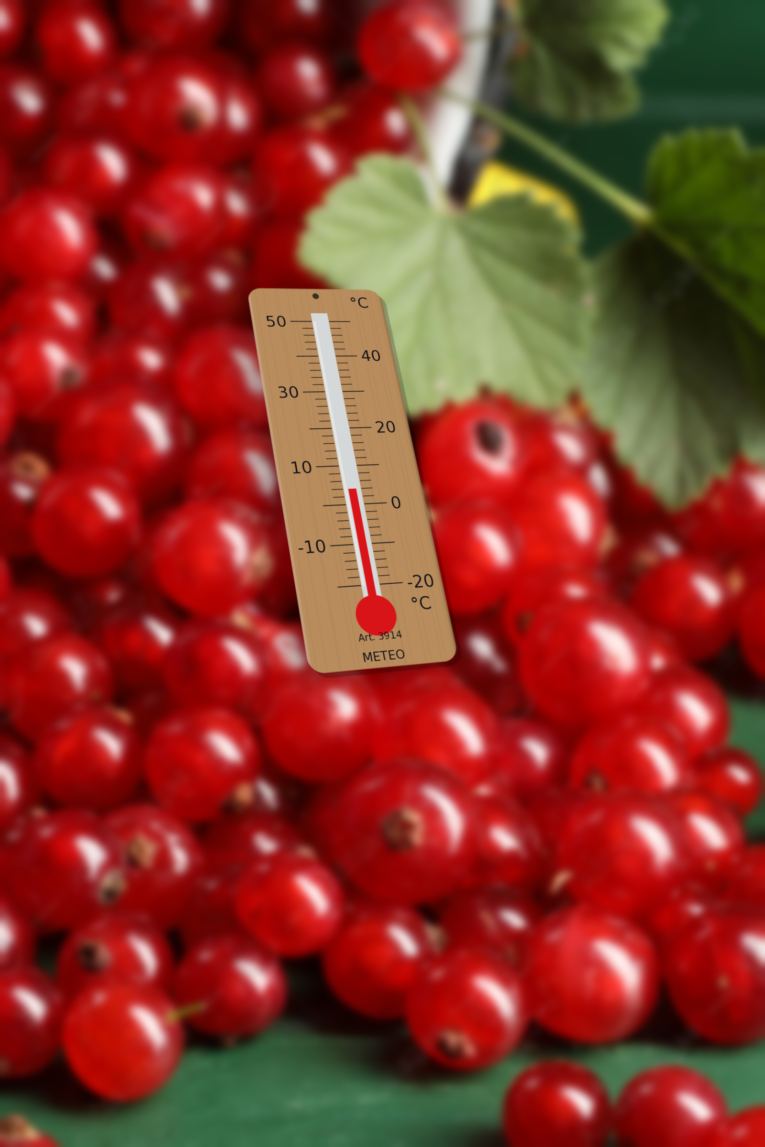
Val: 4 °C
